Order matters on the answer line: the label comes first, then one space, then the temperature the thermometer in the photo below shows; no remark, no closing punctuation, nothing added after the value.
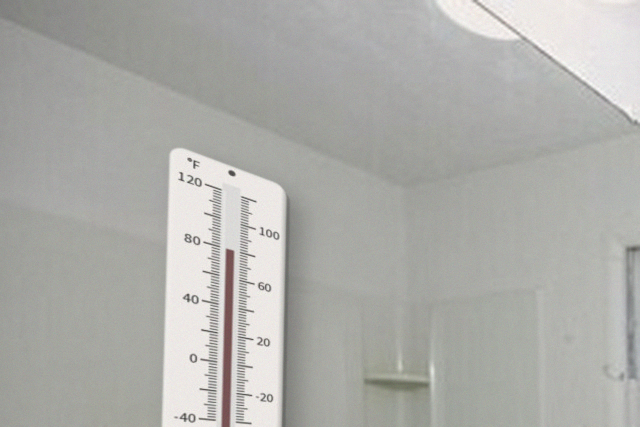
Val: 80 °F
